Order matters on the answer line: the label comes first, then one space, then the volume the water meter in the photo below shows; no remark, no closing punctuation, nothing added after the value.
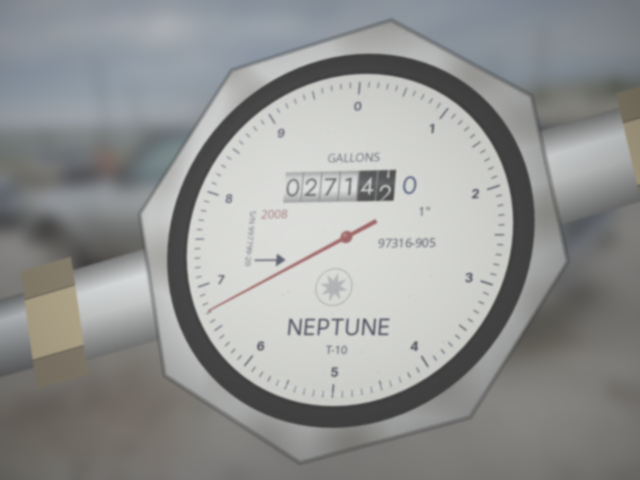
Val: 271416.7 gal
